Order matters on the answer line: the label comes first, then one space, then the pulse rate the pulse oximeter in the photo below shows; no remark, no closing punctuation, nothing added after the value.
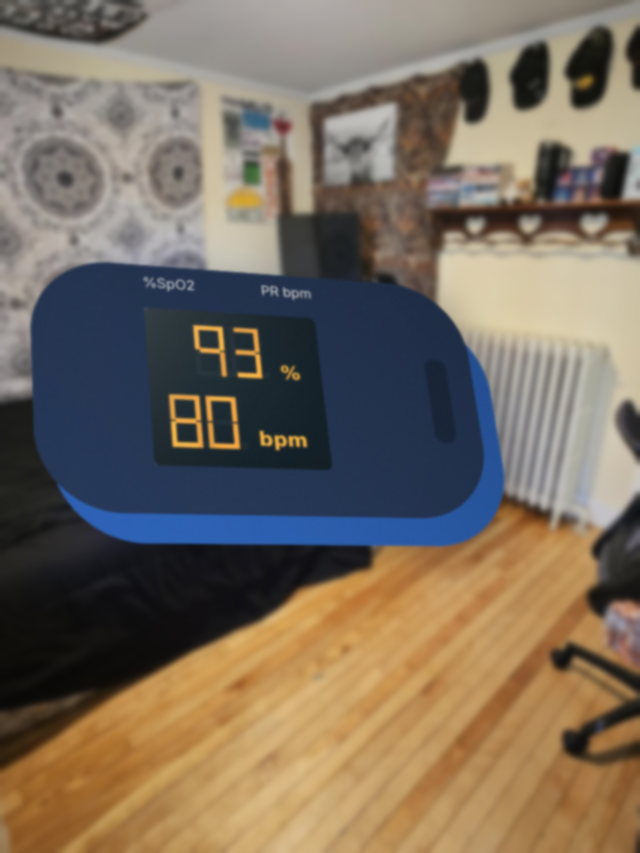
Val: 80 bpm
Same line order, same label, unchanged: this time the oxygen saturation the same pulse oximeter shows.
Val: 93 %
